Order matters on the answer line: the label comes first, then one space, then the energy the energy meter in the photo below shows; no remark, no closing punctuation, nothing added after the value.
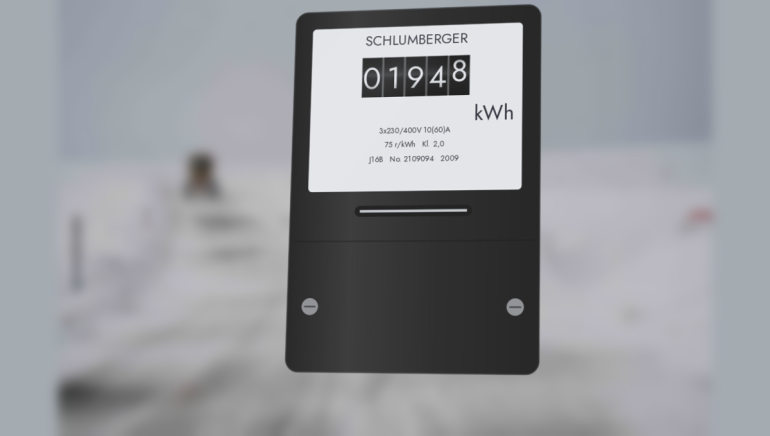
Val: 1948 kWh
